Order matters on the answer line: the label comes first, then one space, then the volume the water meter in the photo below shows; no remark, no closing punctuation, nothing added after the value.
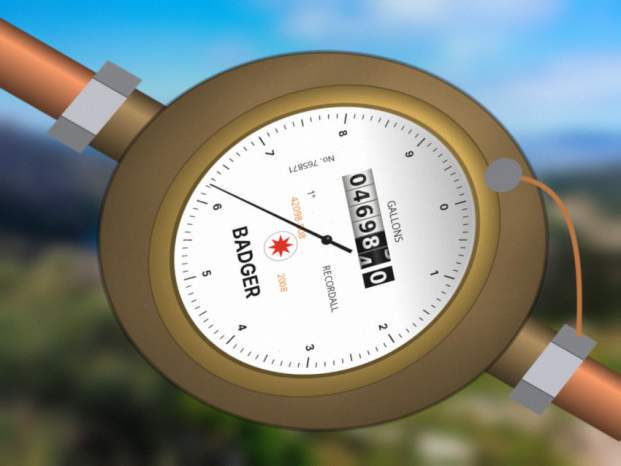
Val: 469836.2 gal
